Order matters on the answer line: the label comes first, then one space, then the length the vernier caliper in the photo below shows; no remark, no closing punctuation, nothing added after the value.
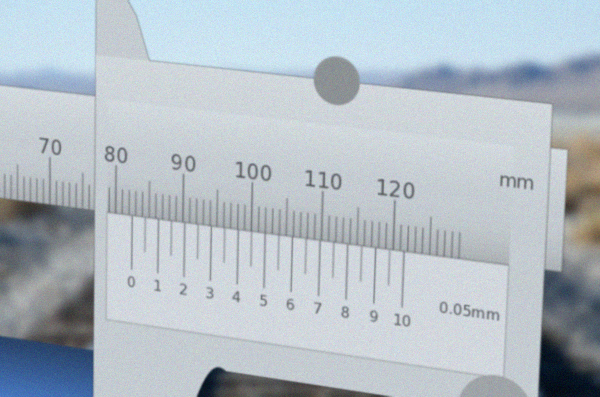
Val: 82.5 mm
